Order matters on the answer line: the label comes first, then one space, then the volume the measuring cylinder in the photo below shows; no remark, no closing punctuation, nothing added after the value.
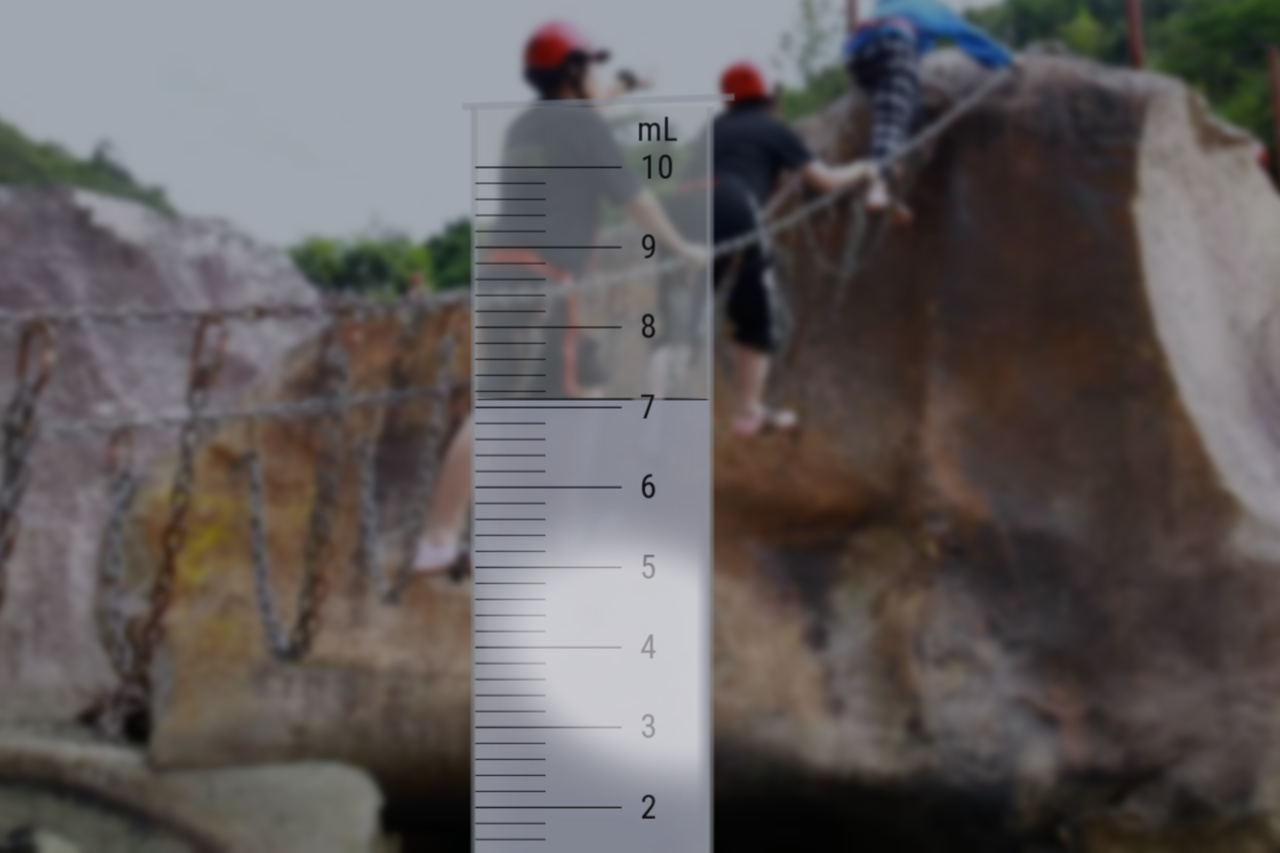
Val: 7.1 mL
